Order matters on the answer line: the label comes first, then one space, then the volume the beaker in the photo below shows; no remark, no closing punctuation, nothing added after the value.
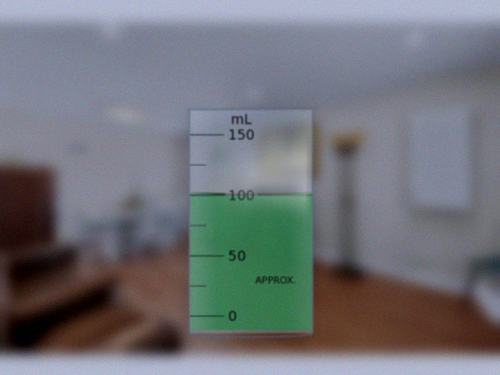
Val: 100 mL
